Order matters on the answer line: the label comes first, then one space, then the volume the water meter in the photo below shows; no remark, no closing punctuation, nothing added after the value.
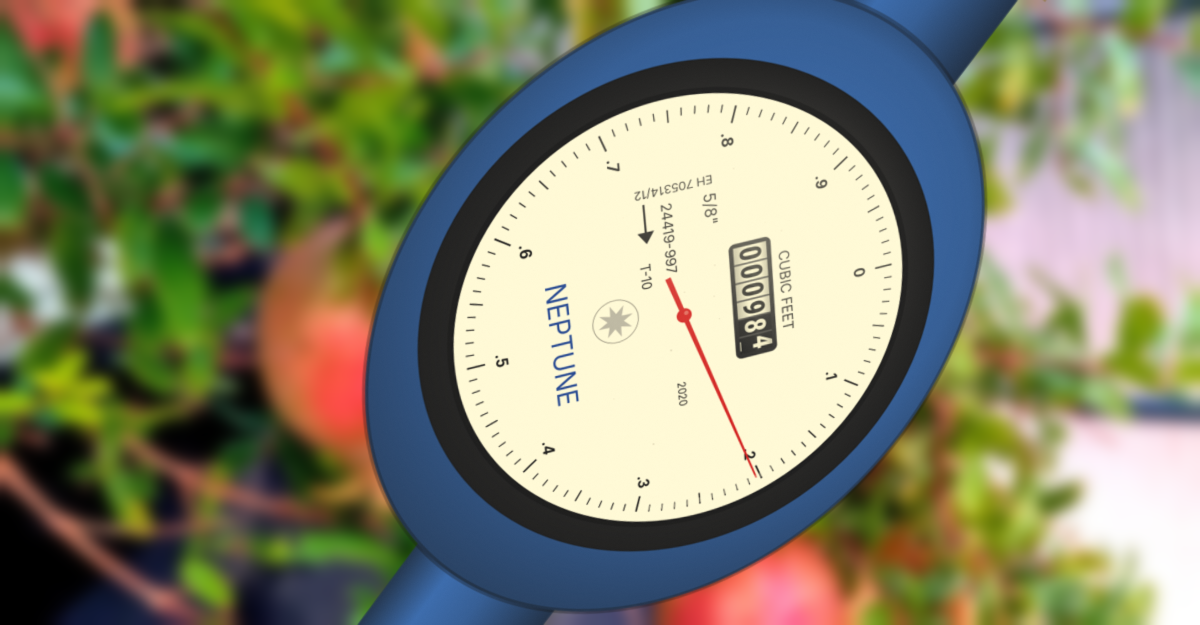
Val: 984.20 ft³
